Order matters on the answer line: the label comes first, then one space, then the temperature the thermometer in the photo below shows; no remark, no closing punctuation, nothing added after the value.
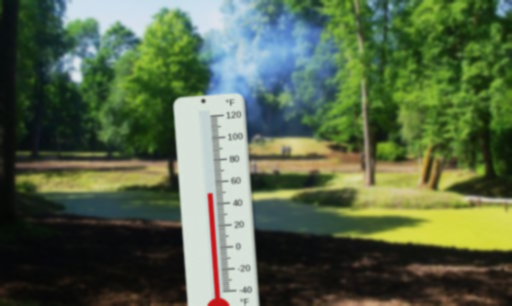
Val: 50 °F
